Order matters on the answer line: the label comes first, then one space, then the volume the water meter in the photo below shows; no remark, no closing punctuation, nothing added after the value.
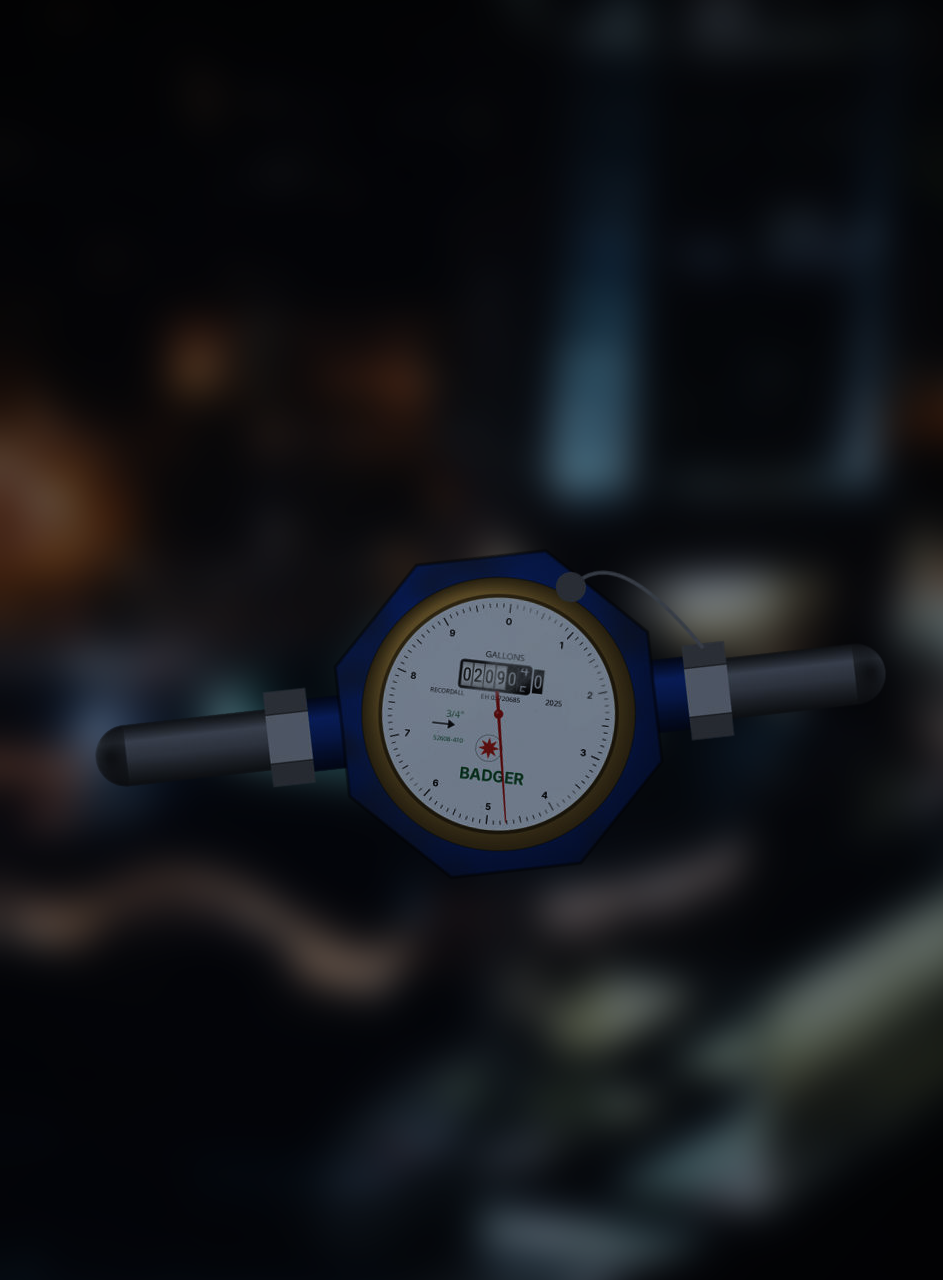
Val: 209044.7 gal
